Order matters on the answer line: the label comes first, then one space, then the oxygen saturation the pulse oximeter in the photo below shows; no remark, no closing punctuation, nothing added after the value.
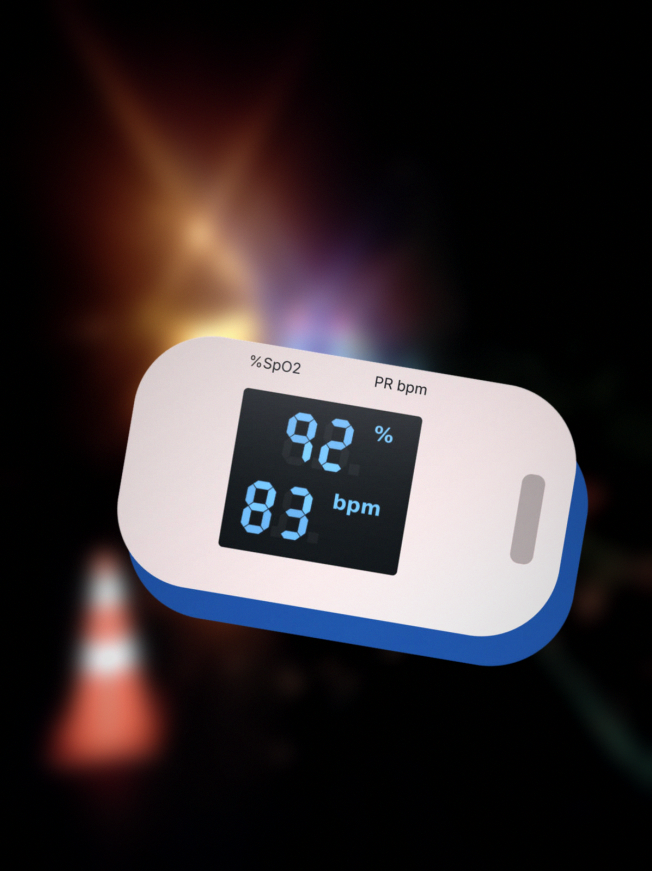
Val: 92 %
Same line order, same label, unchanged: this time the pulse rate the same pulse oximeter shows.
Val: 83 bpm
